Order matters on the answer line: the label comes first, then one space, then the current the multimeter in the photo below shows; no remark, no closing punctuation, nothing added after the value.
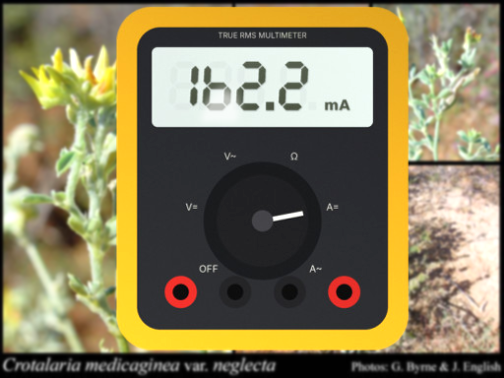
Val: 162.2 mA
